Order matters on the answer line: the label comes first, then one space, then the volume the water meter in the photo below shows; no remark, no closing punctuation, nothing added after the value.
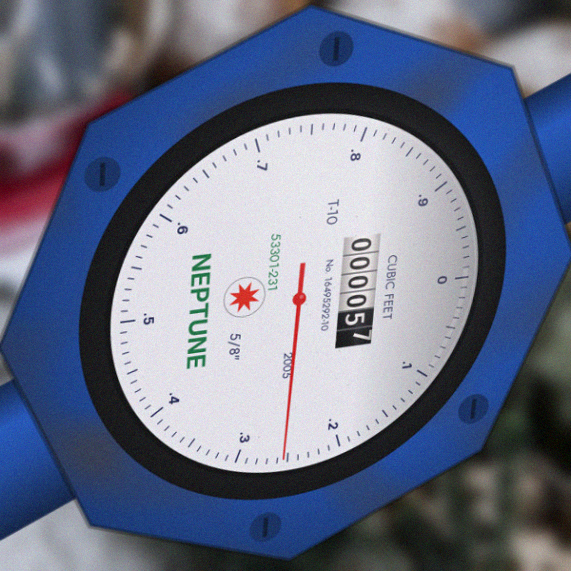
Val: 57.25 ft³
